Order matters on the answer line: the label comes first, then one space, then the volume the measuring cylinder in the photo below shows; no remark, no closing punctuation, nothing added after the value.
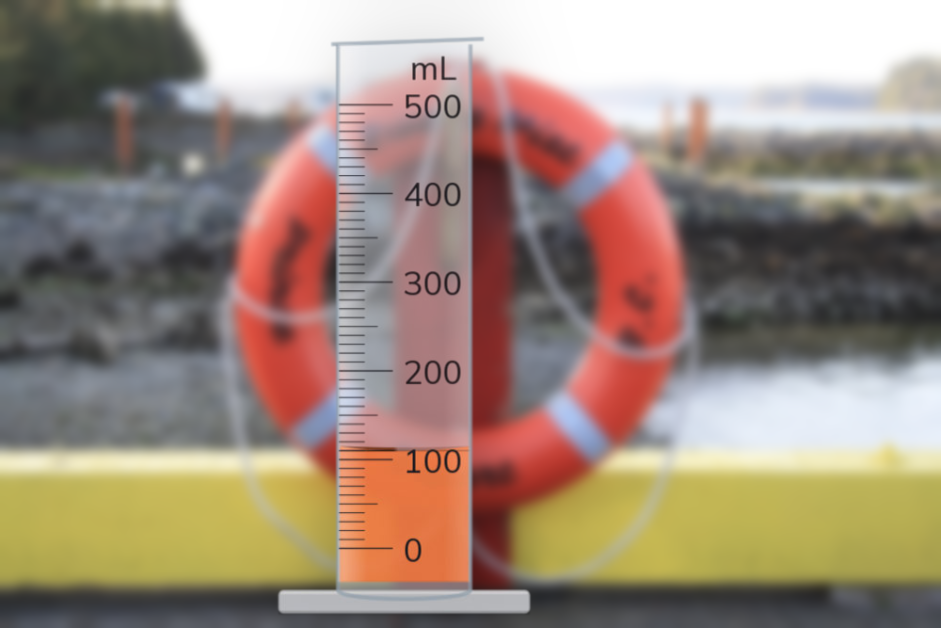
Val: 110 mL
